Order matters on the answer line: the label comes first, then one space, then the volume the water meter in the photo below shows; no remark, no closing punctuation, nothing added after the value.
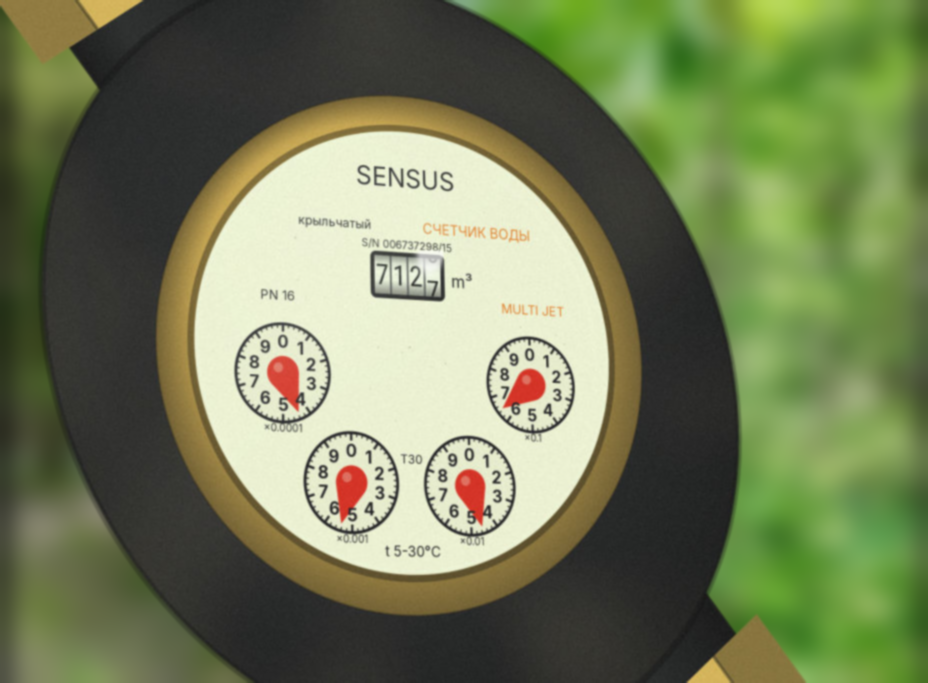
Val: 7126.6454 m³
